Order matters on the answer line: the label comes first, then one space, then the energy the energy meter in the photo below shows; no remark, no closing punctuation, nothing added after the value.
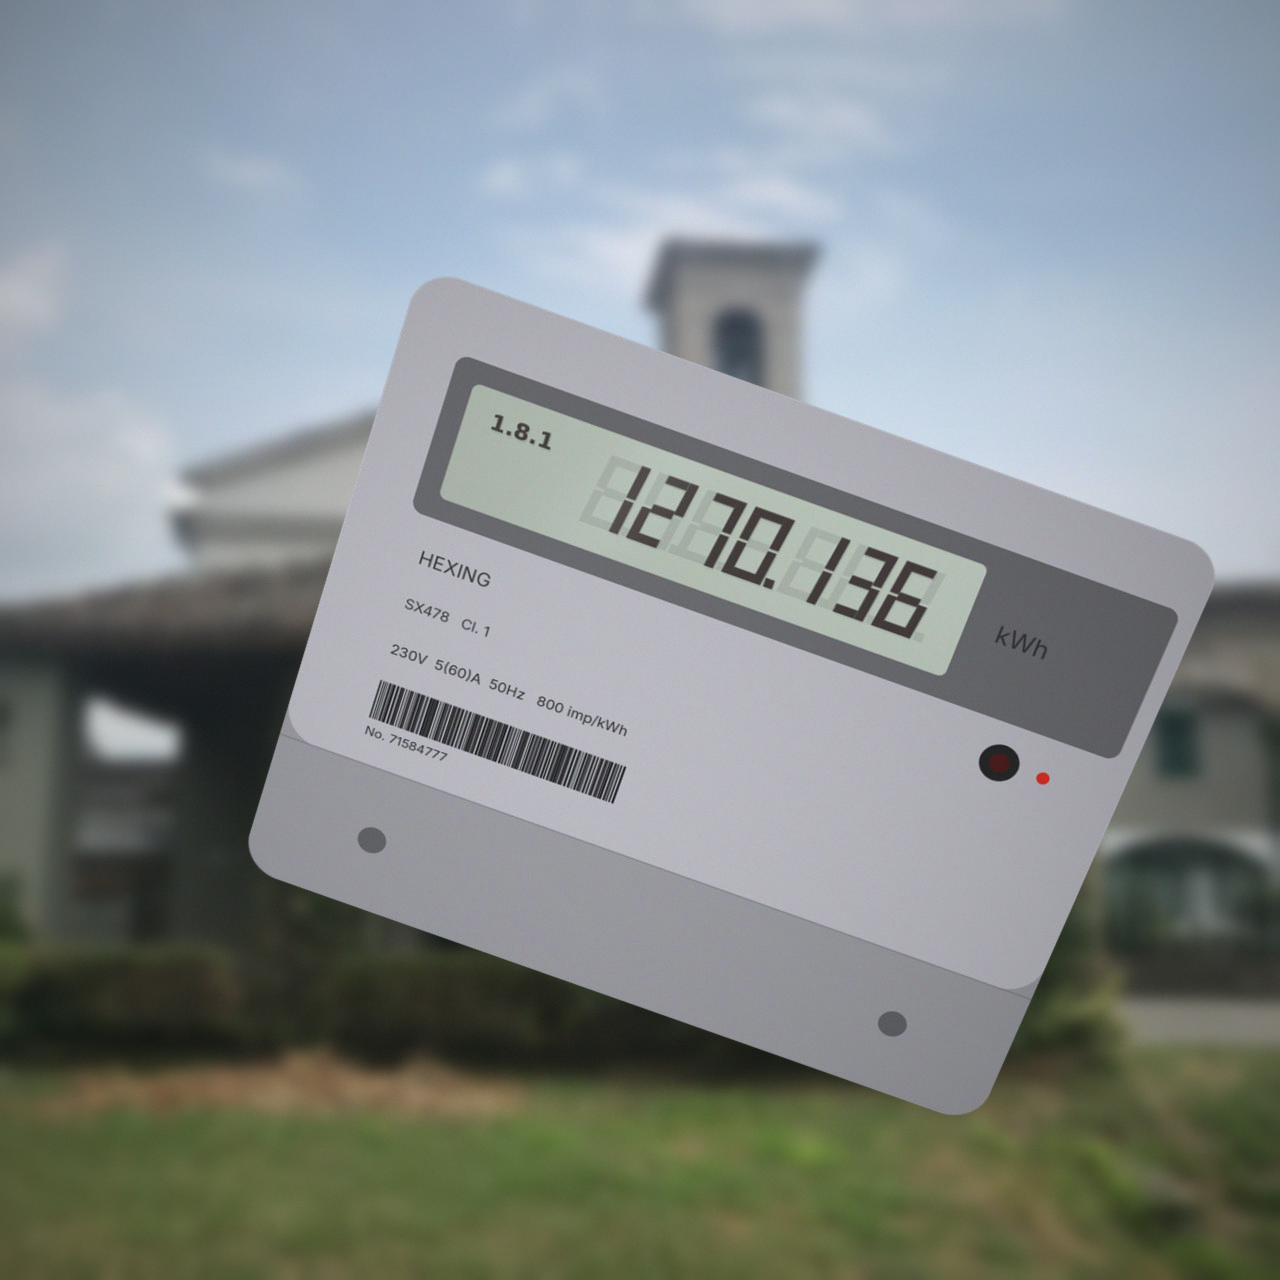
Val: 1270.136 kWh
